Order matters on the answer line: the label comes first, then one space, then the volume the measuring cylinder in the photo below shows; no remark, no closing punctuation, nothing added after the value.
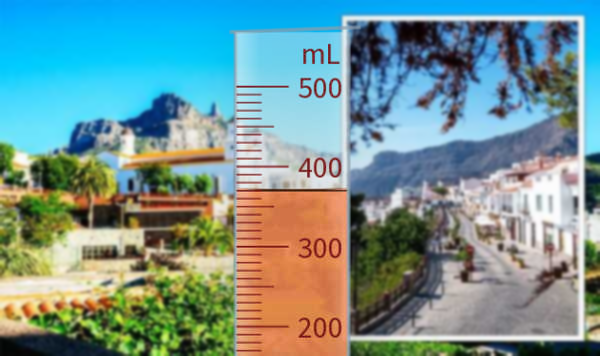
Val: 370 mL
